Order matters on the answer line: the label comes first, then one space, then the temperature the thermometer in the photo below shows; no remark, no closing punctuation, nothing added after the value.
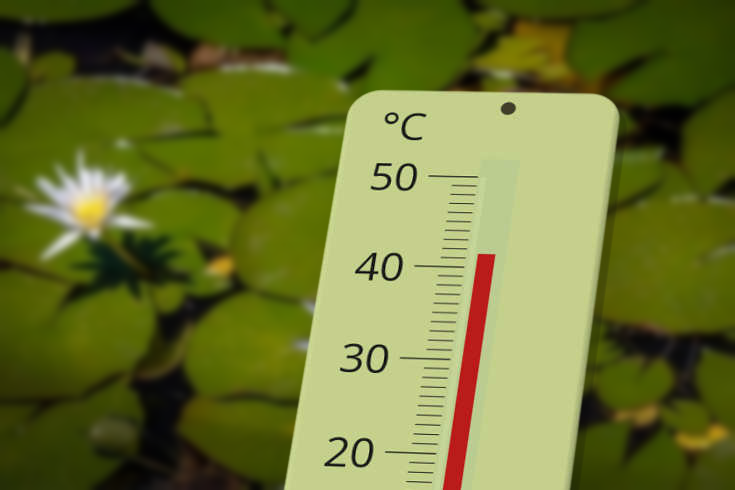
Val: 41.5 °C
